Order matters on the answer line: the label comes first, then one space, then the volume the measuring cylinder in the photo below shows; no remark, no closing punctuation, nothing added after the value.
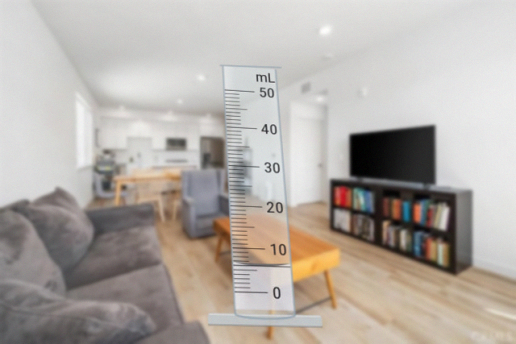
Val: 6 mL
